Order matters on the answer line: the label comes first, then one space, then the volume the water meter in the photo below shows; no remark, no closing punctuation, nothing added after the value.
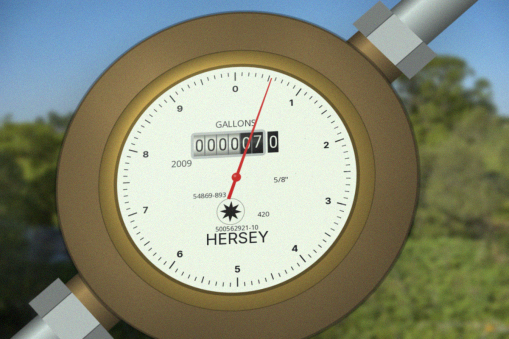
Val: 70.5 gal
